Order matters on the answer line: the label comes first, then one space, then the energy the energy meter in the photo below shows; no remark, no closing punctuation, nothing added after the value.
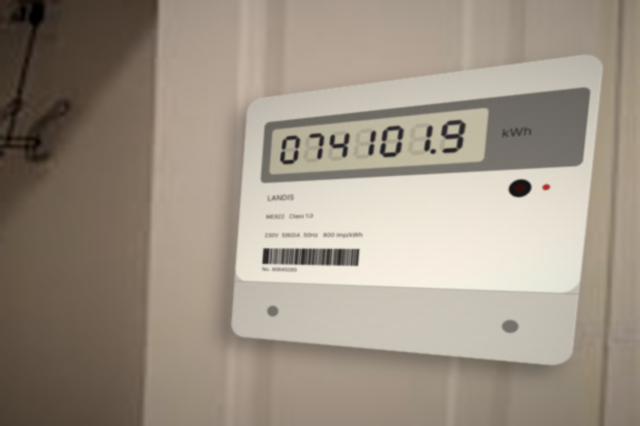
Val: 74101.9 kWh
